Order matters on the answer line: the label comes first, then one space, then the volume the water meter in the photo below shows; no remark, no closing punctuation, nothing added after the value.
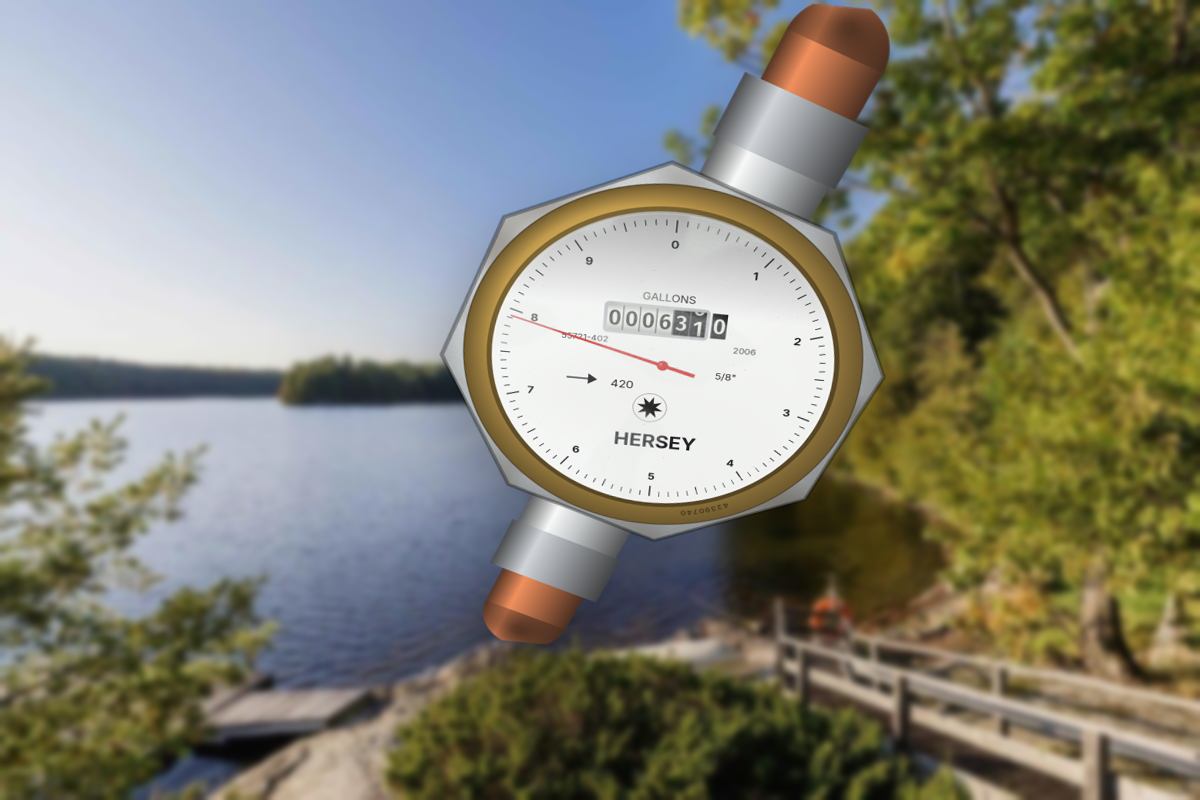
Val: 6307.9 gal
